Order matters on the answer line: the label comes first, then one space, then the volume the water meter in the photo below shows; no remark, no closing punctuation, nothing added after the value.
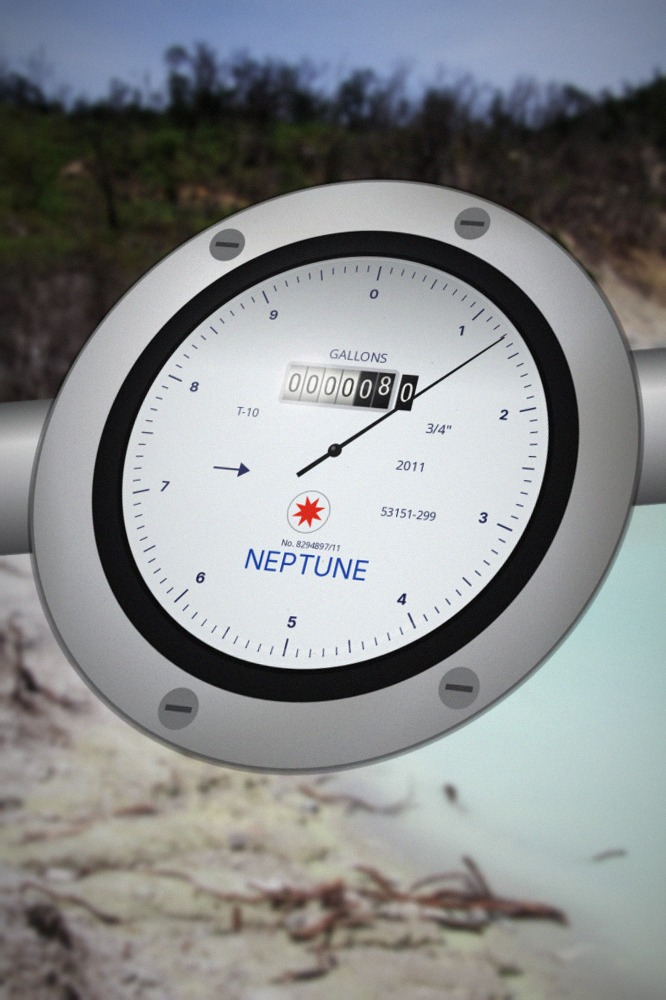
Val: 81.3 gal
